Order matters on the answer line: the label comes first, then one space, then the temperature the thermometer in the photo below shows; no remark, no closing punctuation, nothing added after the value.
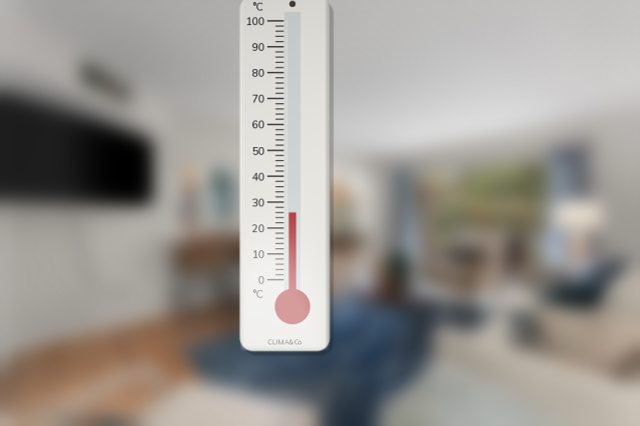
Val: 26 °C
